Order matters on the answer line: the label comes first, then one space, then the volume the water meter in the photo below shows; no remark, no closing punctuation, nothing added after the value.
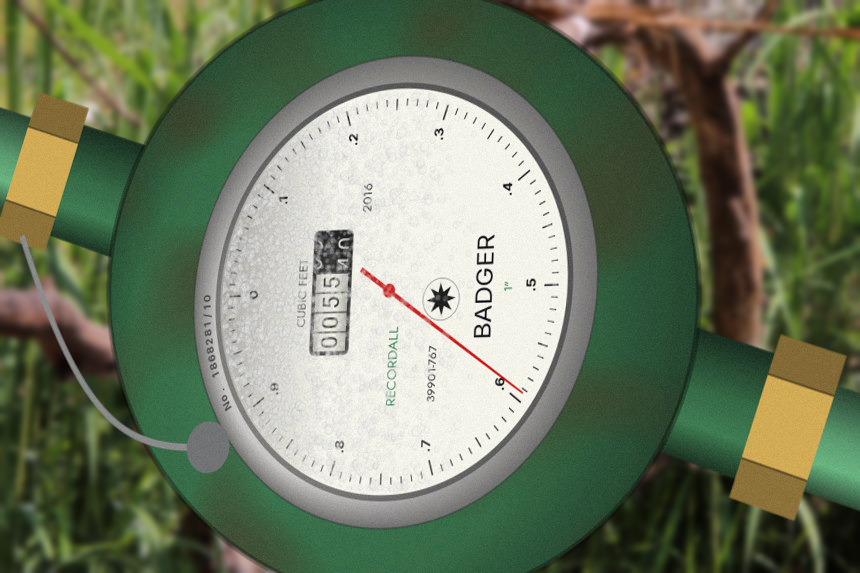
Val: 5539.59 ft³
